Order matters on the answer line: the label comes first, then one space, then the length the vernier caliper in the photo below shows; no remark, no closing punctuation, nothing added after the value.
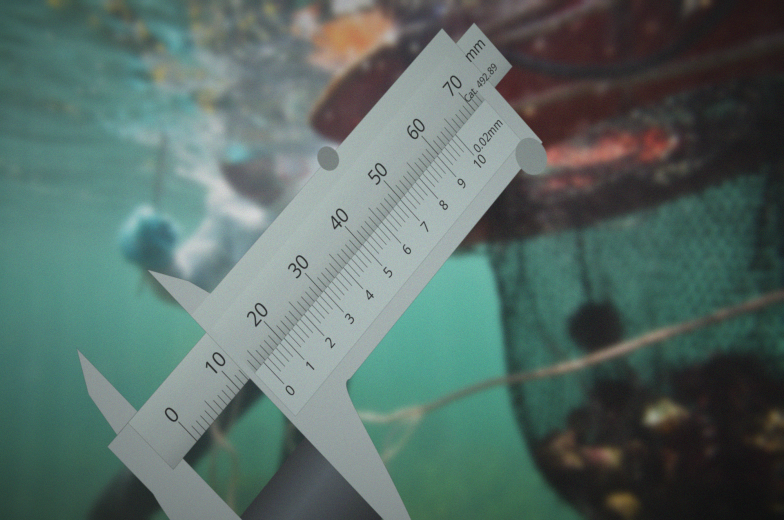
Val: 15.6 mm
